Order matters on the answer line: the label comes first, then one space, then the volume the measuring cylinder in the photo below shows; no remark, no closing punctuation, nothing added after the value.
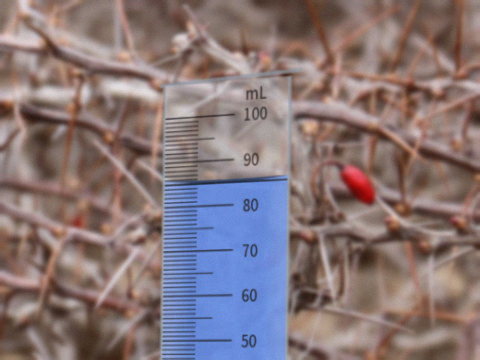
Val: 85 mL
